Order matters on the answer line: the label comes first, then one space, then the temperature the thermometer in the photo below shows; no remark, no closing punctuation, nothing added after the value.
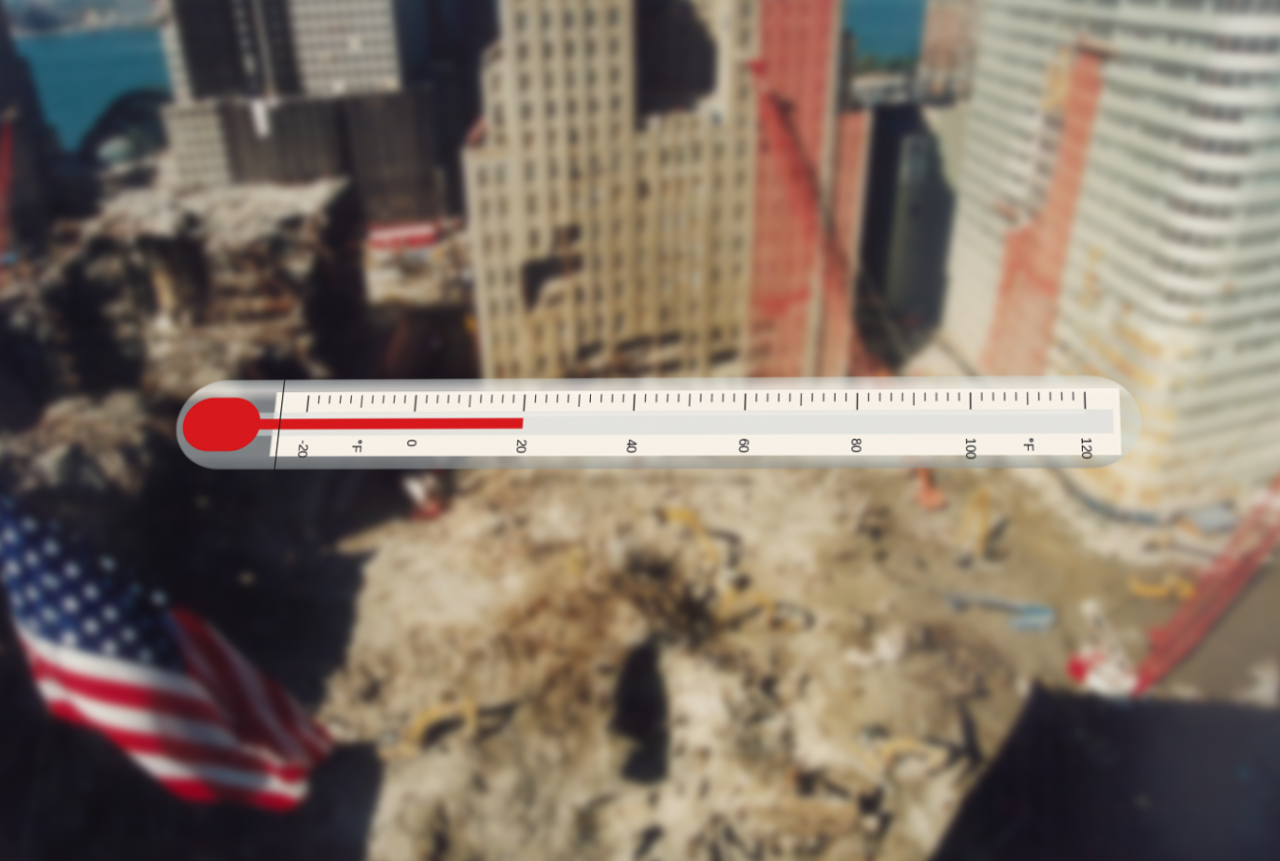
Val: 20 °F
